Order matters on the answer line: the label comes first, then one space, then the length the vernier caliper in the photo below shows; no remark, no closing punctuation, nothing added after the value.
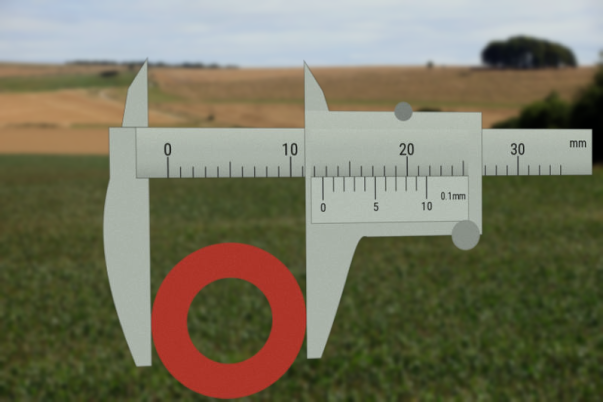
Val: 12.7 mm
